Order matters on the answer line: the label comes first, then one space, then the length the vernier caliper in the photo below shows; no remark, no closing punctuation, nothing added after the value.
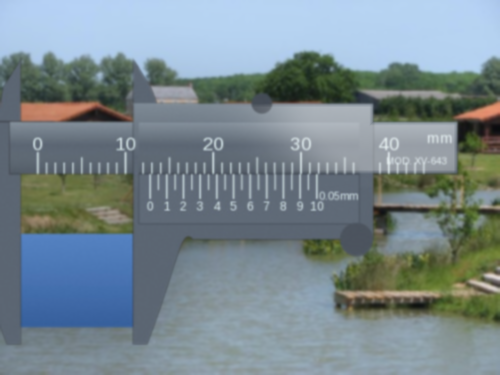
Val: 12.8 mm
